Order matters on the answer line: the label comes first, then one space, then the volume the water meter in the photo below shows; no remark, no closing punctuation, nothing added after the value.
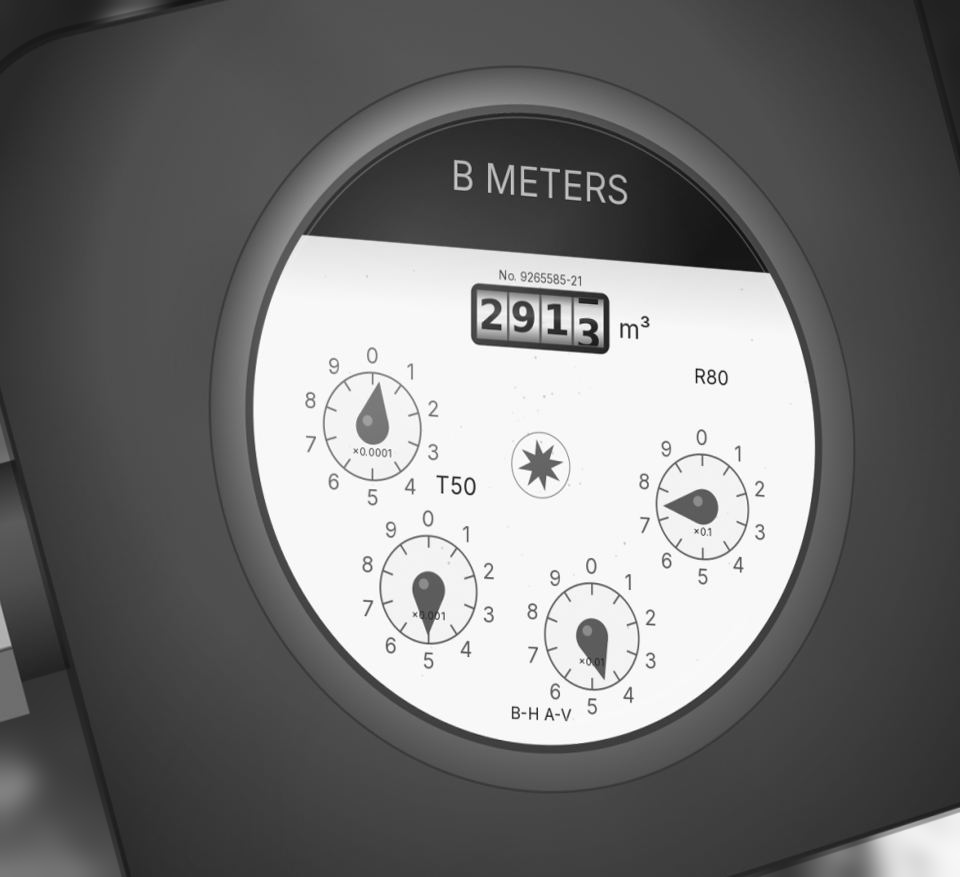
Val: 2912.7450 m³
